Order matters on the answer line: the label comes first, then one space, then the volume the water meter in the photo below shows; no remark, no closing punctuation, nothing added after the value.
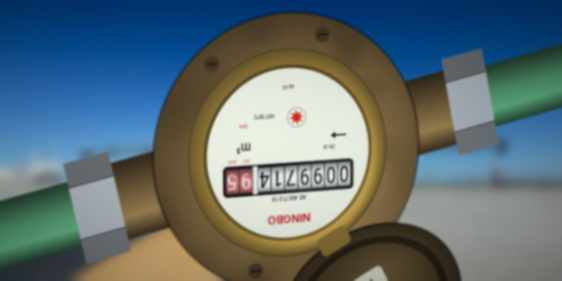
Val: 99714.95 m³
